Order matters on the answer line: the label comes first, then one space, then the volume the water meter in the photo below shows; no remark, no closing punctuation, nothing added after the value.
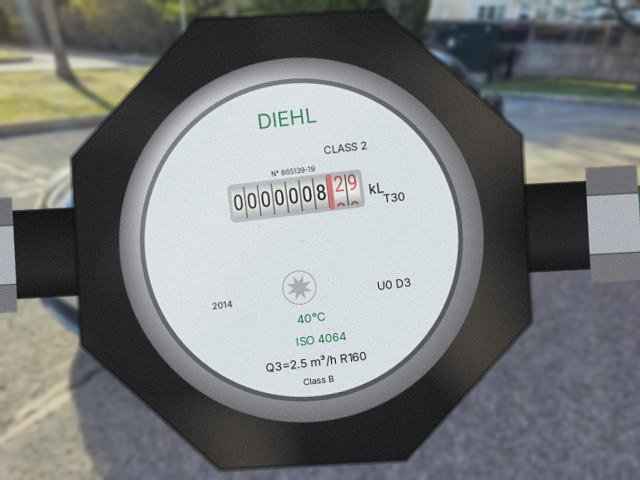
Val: 8.29 kL
